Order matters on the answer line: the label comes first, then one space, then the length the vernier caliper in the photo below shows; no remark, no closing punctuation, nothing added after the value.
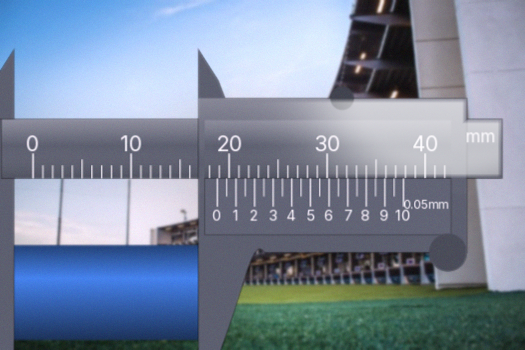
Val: 18.8 mm
